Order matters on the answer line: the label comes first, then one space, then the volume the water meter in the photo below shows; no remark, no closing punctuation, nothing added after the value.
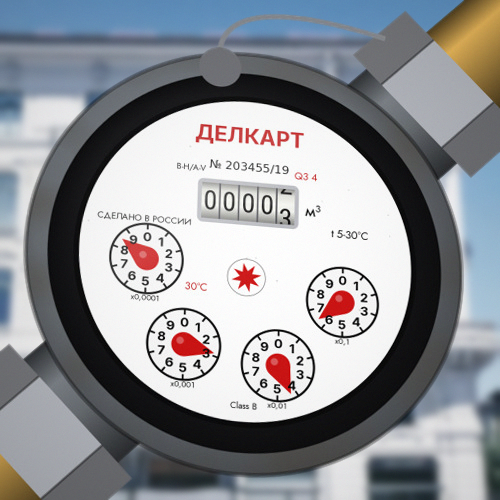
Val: 2.6428 m³
